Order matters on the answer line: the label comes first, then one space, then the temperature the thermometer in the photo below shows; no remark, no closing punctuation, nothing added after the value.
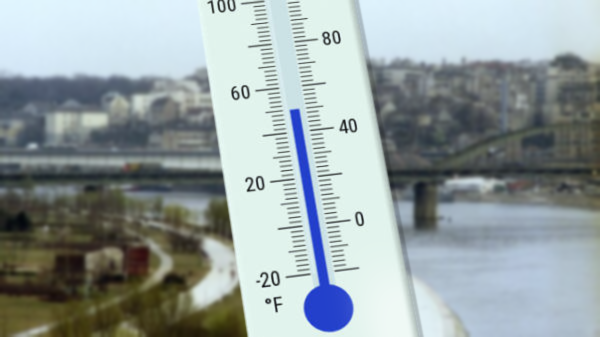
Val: 50 °F
